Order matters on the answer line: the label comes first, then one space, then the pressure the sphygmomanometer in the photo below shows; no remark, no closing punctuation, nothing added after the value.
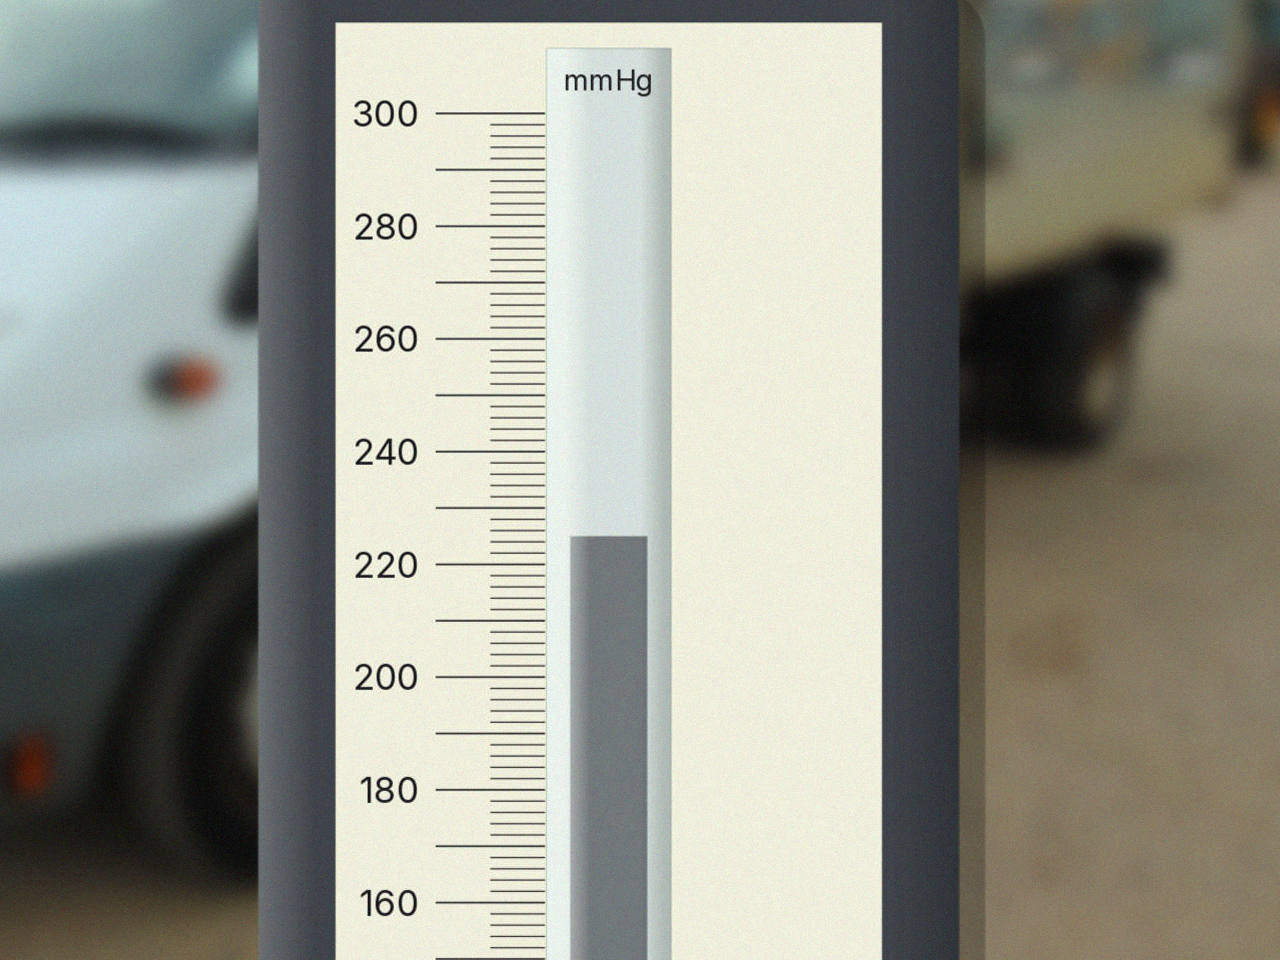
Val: 225 mmHg
